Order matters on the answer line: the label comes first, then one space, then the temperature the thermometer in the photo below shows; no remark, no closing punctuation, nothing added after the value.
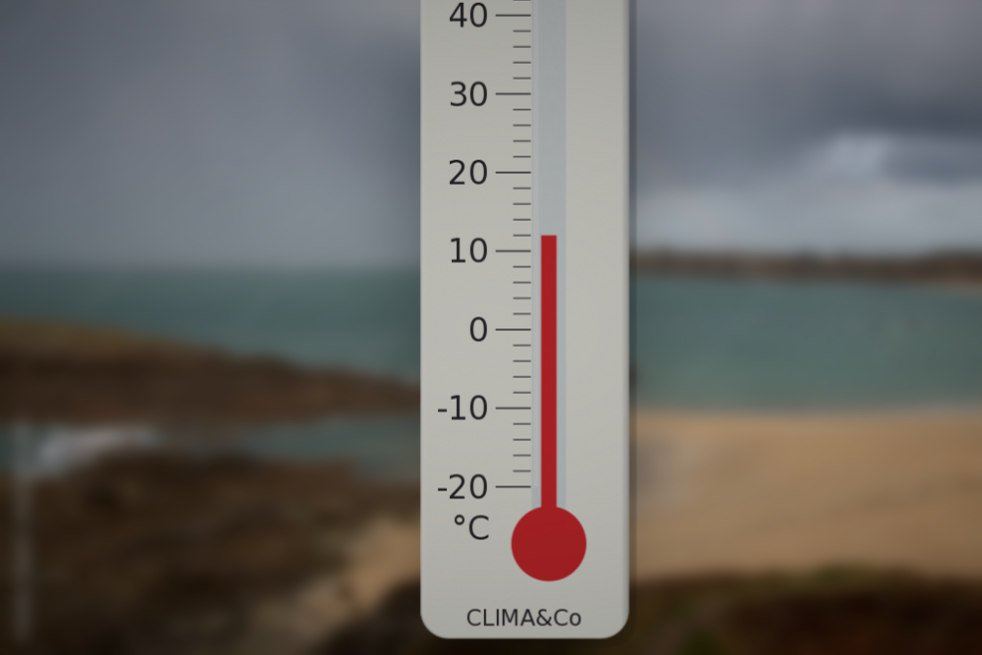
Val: 12 °C
